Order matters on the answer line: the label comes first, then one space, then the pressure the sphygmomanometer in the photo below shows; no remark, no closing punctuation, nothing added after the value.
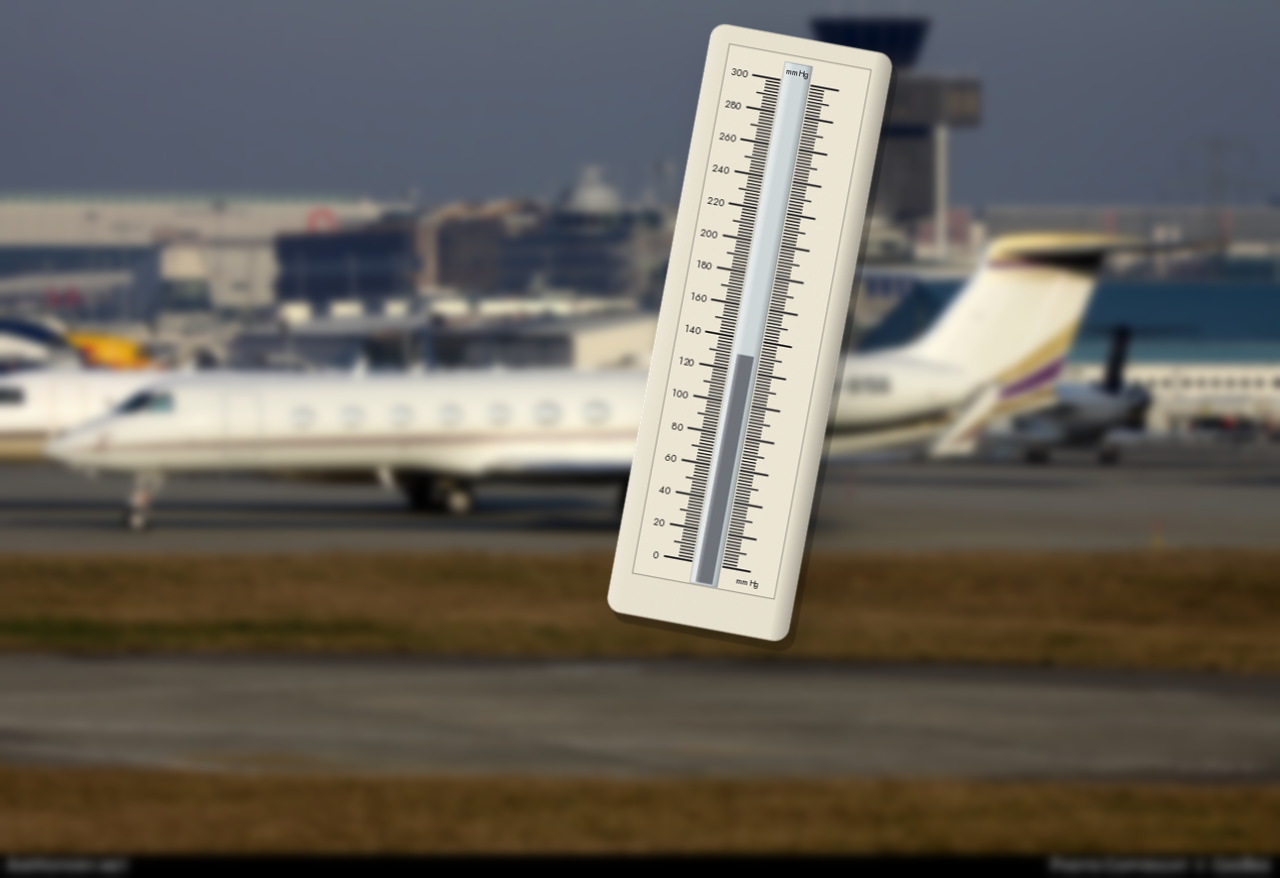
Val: 130 mmHg
